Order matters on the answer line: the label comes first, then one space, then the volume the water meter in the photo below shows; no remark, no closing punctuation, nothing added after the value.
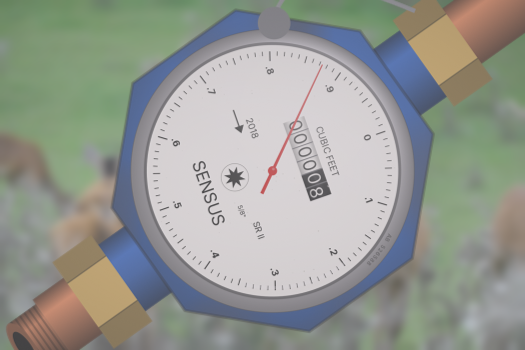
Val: 7.87 ft³
